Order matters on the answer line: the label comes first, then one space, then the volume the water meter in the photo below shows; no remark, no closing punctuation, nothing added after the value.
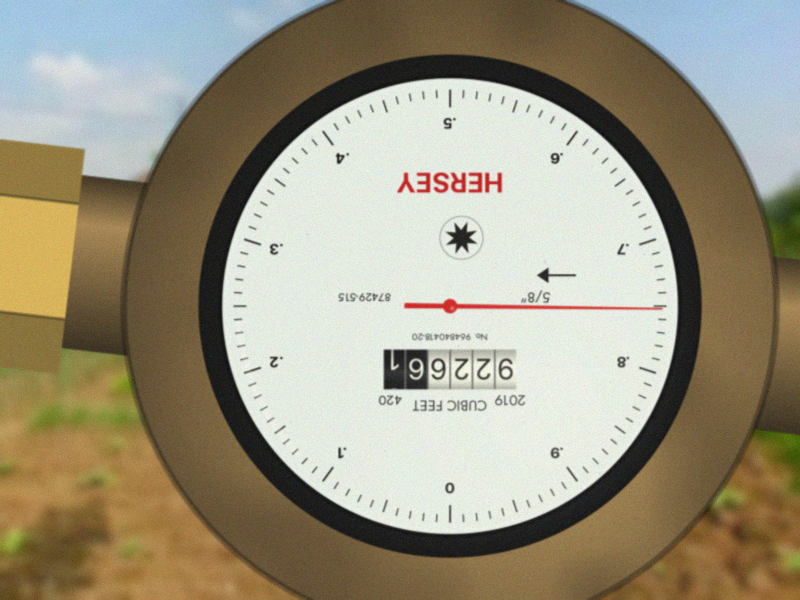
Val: 922660.75 ft³
